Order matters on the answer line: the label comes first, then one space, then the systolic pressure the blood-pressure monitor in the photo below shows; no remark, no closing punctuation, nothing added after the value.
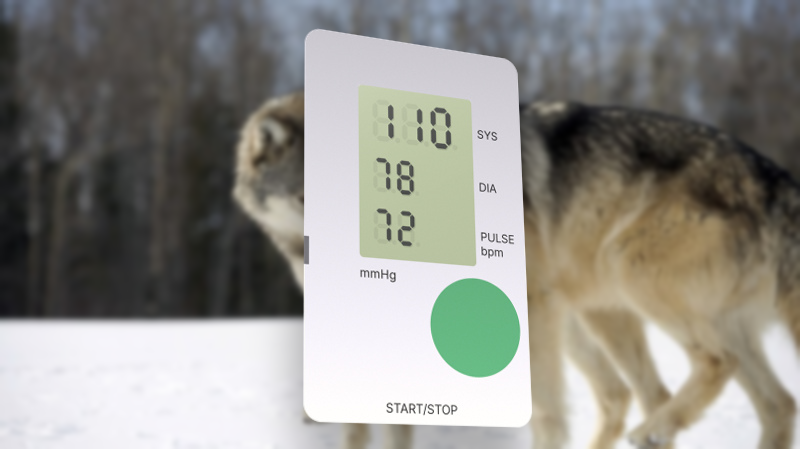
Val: 110 mmHg
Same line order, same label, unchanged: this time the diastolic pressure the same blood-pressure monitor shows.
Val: 78 mmHg
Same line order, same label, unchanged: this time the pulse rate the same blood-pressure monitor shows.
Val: 72 bpm
